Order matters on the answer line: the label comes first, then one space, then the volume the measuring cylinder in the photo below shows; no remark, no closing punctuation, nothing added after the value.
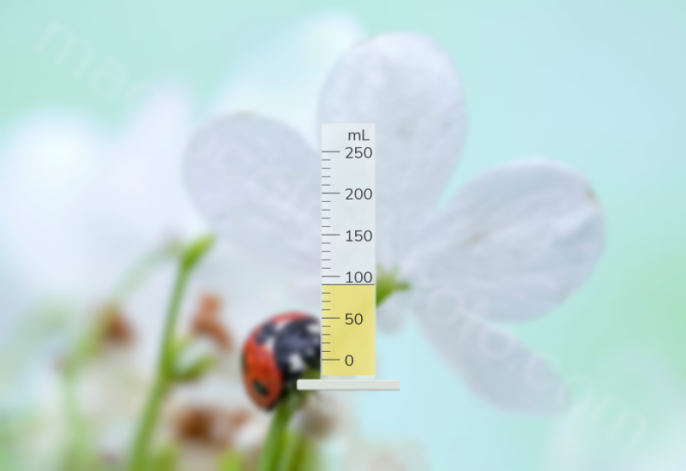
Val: 90 mL
